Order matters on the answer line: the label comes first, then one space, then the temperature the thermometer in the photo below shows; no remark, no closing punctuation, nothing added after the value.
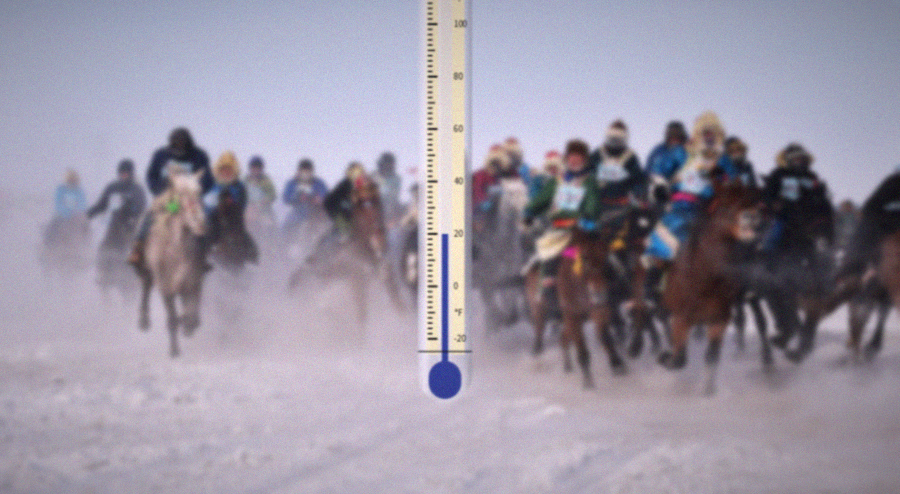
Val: 20 °F
